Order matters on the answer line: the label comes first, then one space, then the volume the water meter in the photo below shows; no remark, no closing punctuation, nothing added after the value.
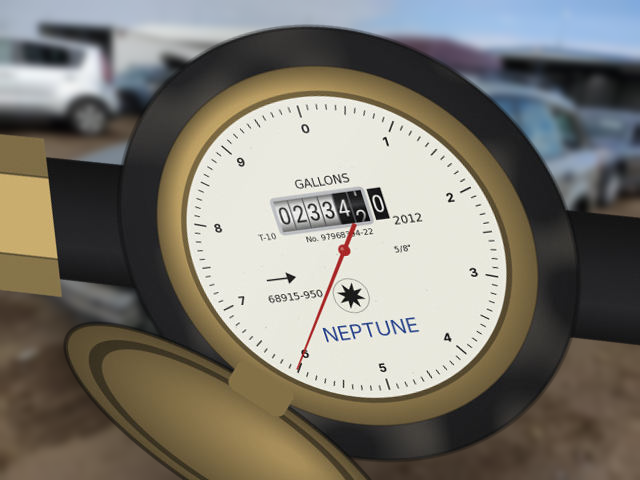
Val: 233416.0 gal
